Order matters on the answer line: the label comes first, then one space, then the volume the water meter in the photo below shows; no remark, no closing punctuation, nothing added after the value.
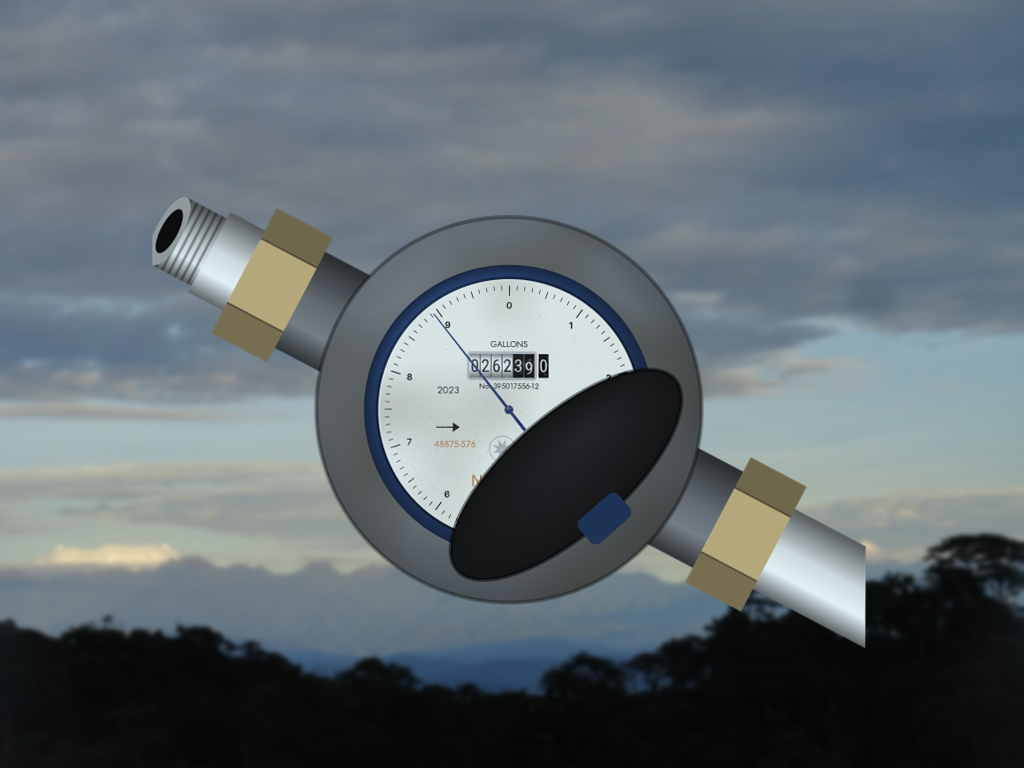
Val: 262388.9 gal
